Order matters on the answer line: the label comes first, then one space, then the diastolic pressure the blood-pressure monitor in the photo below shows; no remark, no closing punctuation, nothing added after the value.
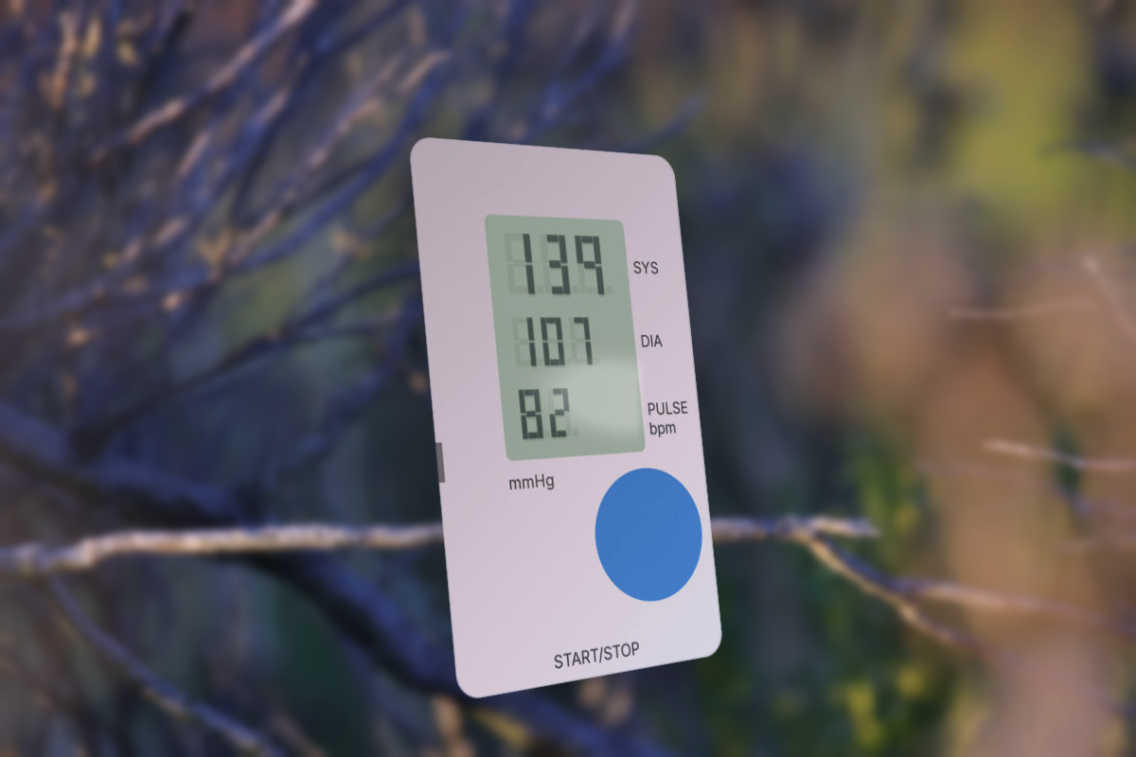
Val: 107 mmHg
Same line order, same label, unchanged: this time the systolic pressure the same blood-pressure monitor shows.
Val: 139 mmHg
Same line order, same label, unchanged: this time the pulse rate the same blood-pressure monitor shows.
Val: 82 bpm
